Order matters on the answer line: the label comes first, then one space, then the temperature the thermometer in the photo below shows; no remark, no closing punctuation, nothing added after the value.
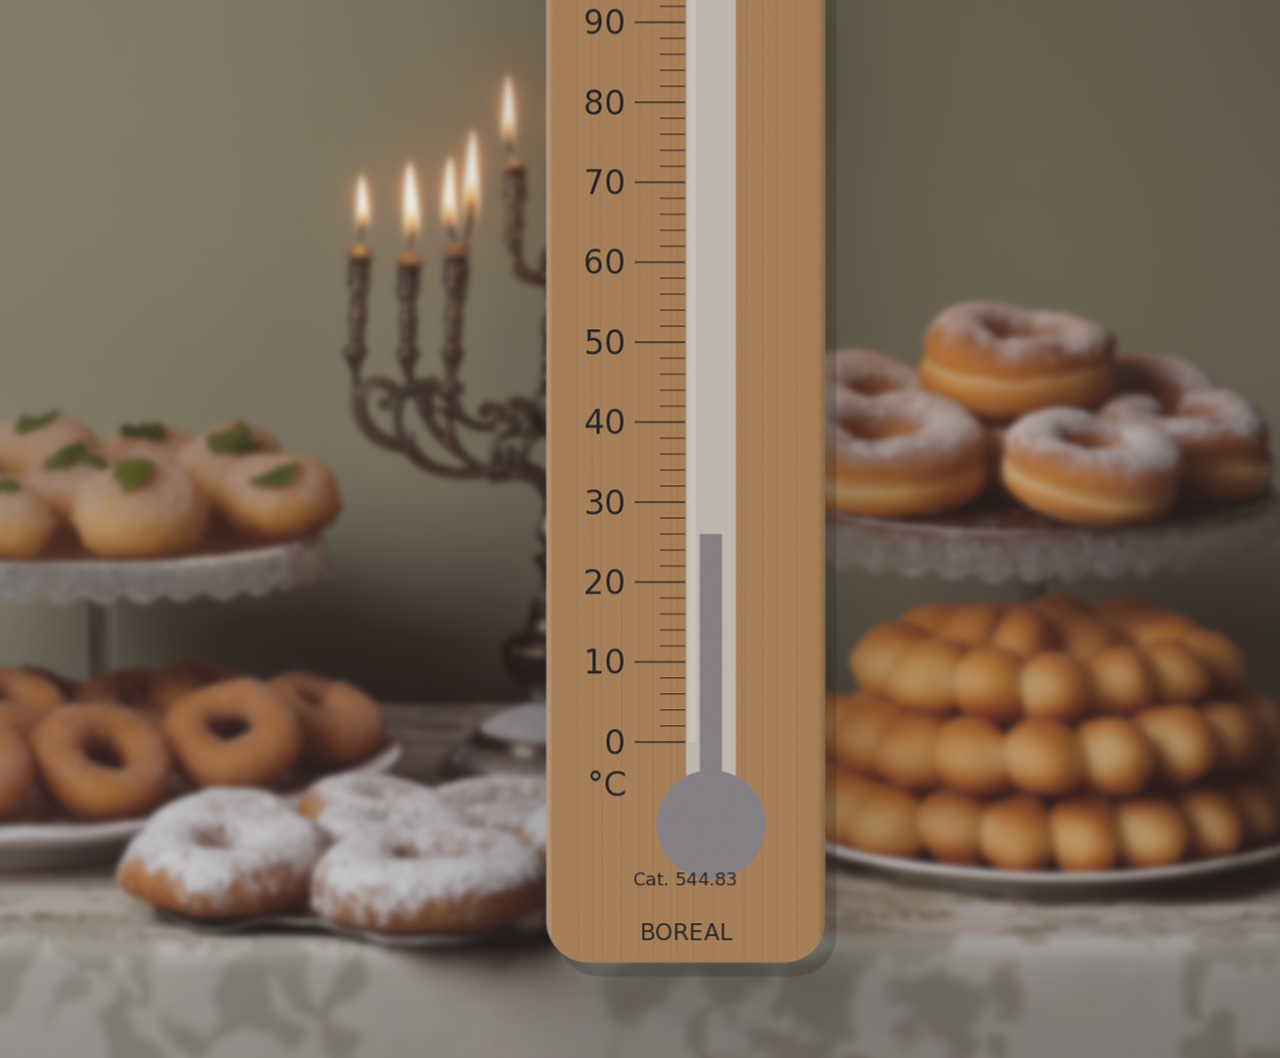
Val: 26 °C
